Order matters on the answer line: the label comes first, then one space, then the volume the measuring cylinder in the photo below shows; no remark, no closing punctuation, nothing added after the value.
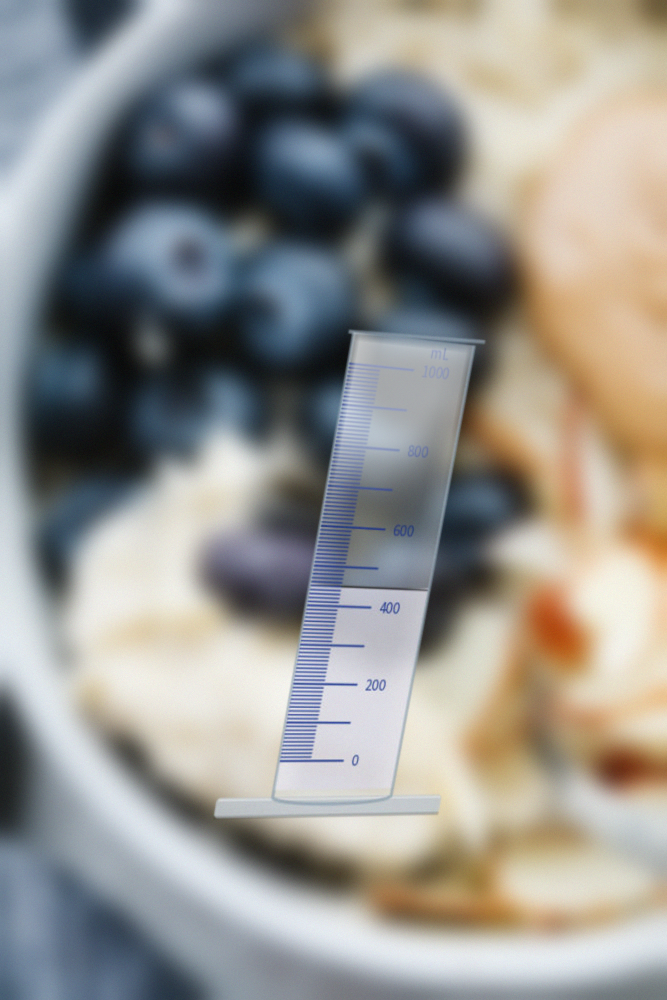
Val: 450 mL
